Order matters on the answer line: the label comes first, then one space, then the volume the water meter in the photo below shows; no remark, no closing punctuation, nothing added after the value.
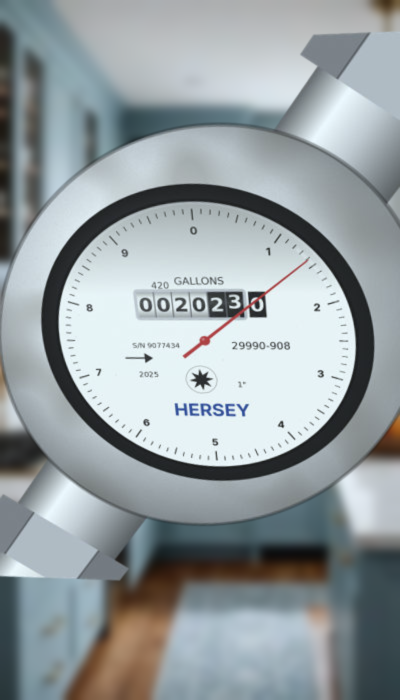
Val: 20231.4 gal
